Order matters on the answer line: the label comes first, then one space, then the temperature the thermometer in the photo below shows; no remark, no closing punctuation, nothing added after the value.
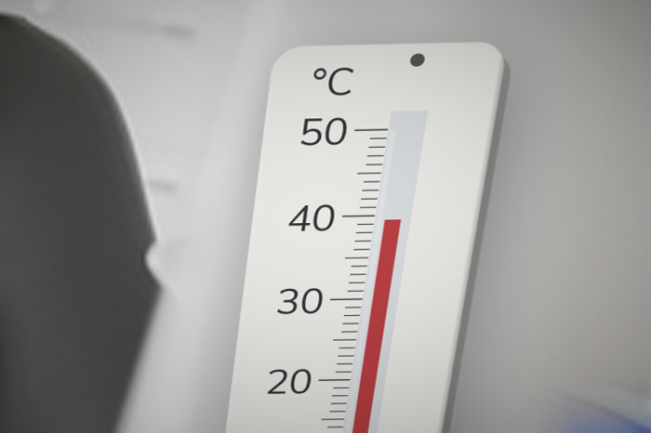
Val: 39.5 °C
